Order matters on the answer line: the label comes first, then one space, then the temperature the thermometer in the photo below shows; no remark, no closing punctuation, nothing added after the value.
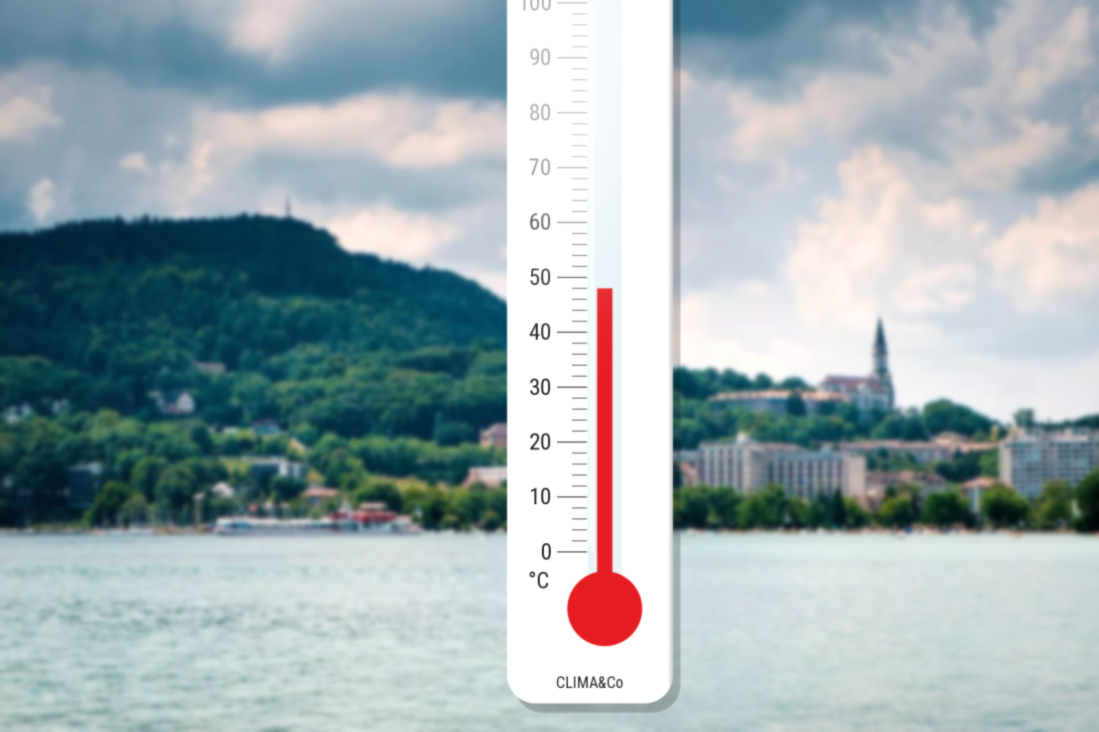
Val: 48 °C
